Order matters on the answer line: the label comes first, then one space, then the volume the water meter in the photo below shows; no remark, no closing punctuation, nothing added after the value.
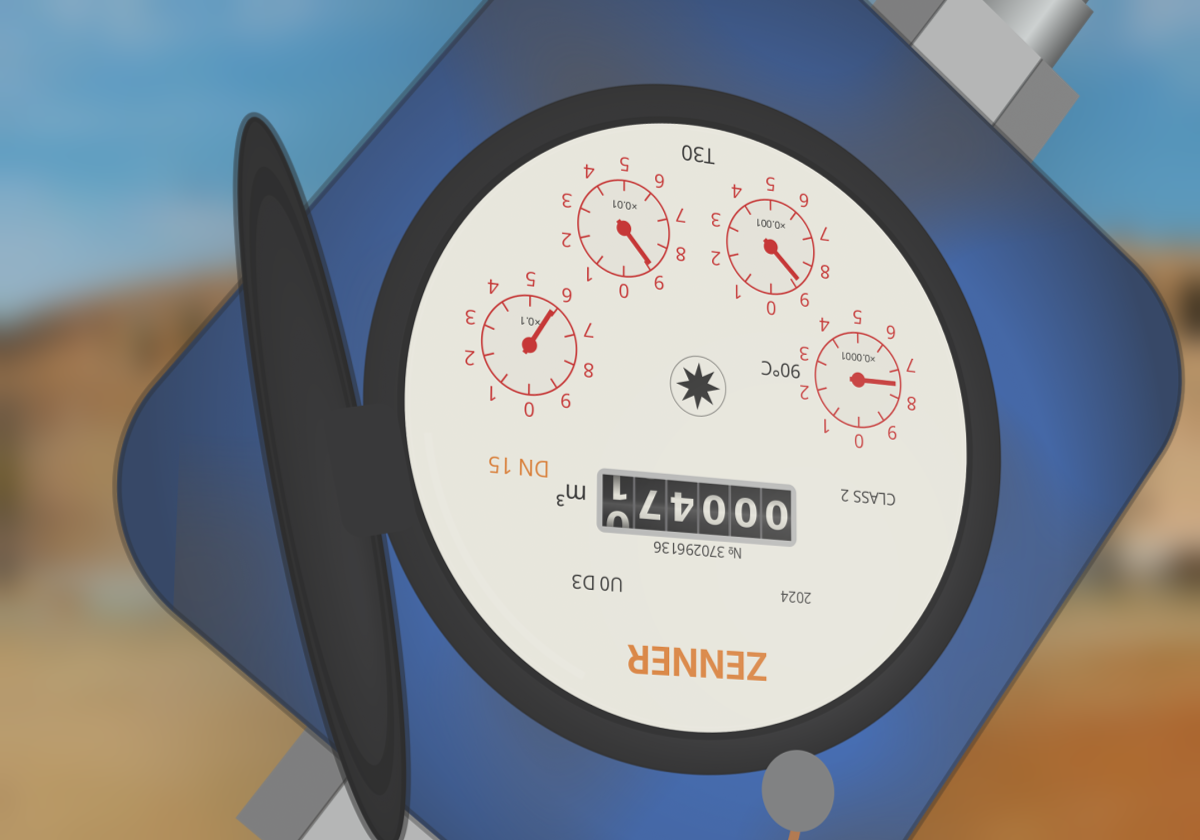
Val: 470.5887 m³
